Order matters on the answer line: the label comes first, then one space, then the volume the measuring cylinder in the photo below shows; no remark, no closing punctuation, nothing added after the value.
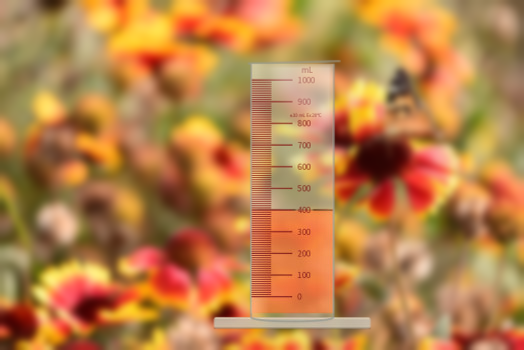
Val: 400 mL
